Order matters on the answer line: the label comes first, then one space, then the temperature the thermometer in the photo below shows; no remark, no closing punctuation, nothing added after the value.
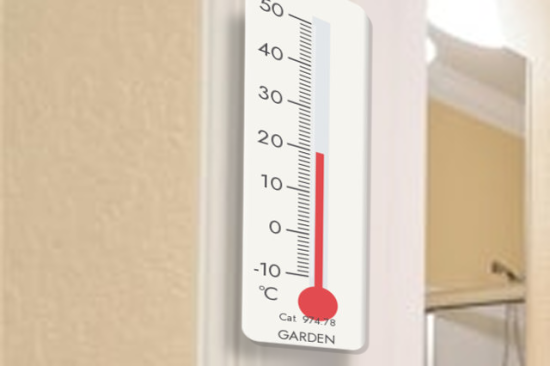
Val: 20 °C
